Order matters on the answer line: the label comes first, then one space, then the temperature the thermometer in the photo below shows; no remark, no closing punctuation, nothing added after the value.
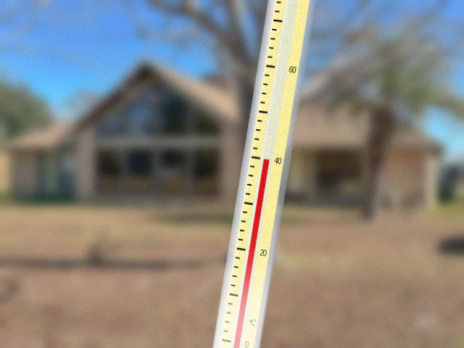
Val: 40 °C
